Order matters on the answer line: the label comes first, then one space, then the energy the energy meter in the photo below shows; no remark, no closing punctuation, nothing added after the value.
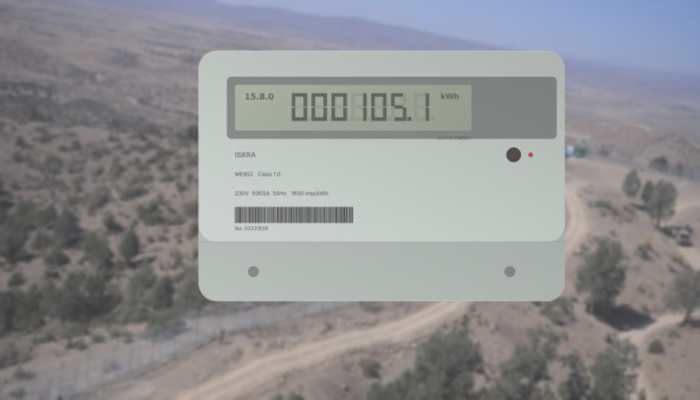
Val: 105.1 kWh
